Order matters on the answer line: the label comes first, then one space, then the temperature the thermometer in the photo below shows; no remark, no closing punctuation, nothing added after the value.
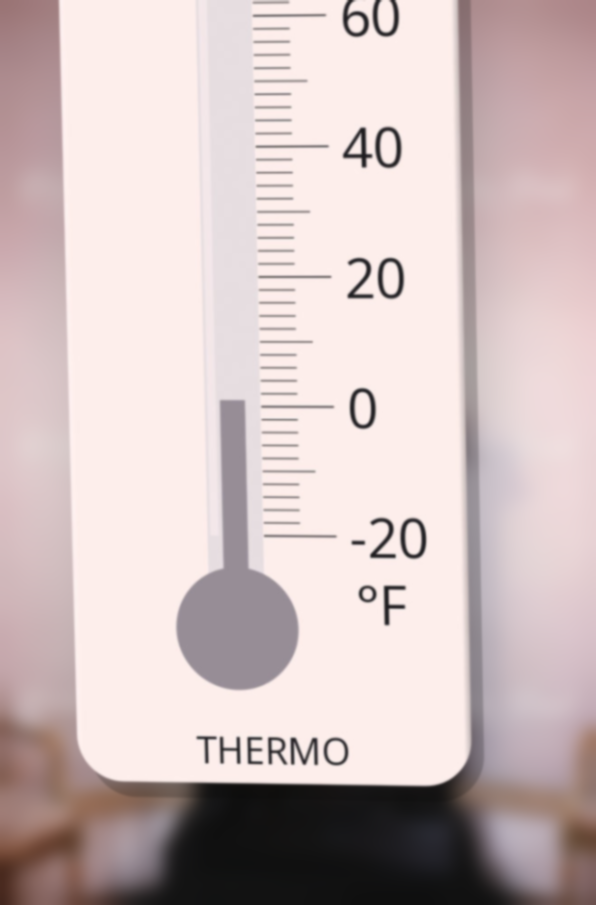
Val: 1 °F
